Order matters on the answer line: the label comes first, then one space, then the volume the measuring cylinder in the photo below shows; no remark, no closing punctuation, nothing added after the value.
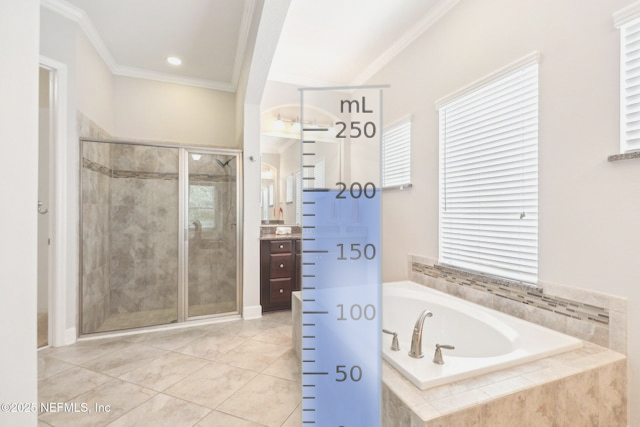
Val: 200 mL
